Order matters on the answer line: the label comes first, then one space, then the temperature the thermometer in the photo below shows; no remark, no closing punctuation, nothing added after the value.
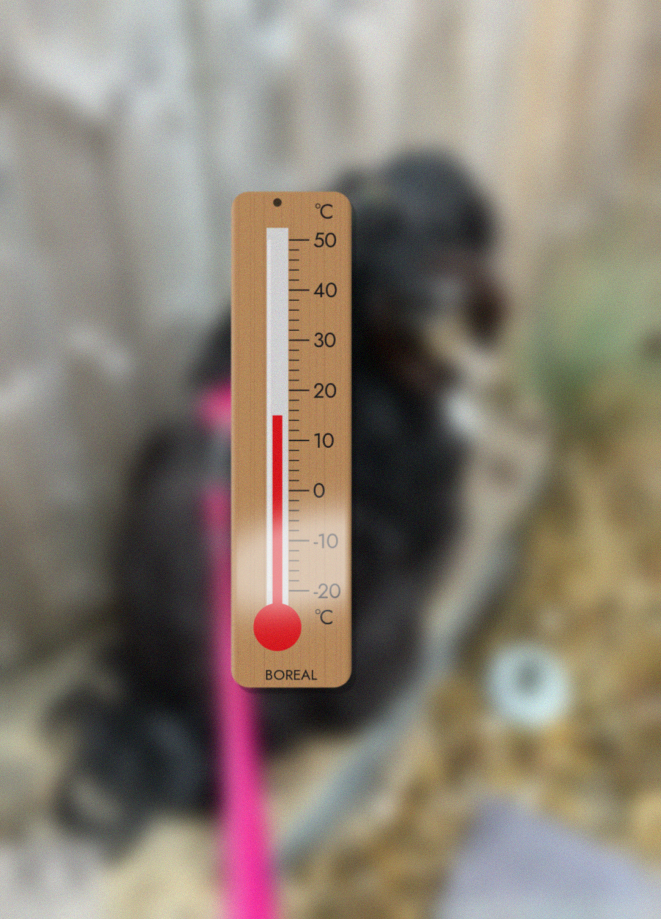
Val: 15 °C
